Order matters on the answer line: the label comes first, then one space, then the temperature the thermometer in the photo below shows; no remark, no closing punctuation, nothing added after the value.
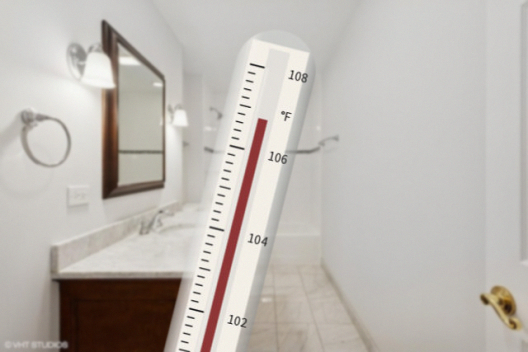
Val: 106.8 °F
